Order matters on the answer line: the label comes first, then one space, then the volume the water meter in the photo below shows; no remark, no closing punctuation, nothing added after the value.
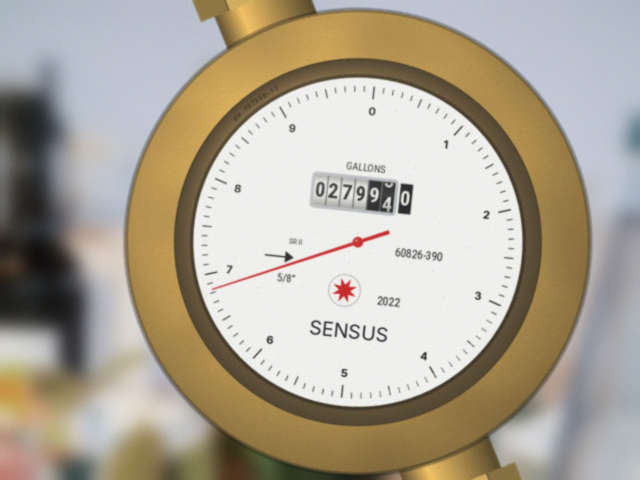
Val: 279936.8 gal
